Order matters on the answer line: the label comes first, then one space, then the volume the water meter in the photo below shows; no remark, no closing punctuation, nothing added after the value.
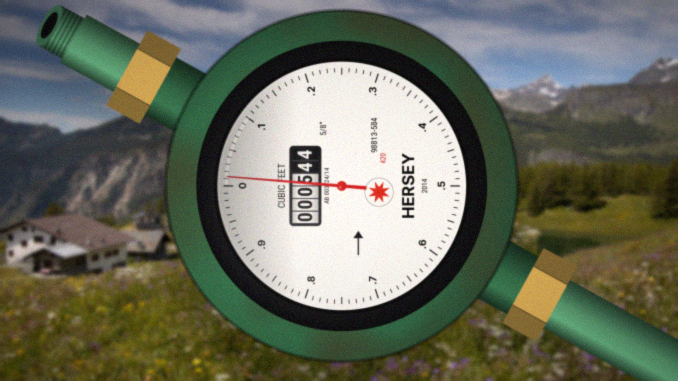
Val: 544.01 ft³
